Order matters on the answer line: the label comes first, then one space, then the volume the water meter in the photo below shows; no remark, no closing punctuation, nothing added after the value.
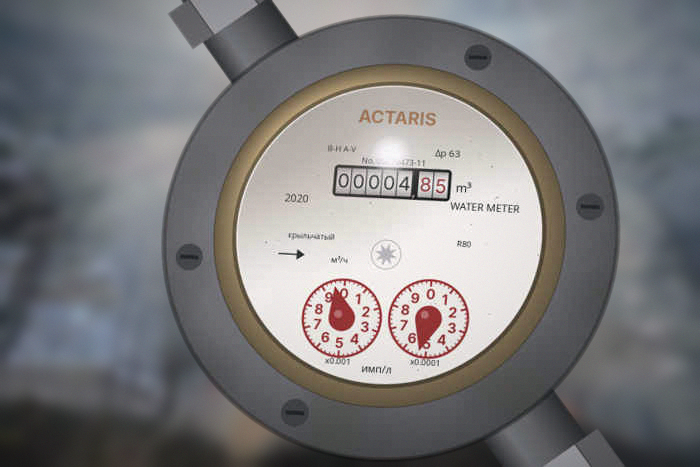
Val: 4.8495 m³
